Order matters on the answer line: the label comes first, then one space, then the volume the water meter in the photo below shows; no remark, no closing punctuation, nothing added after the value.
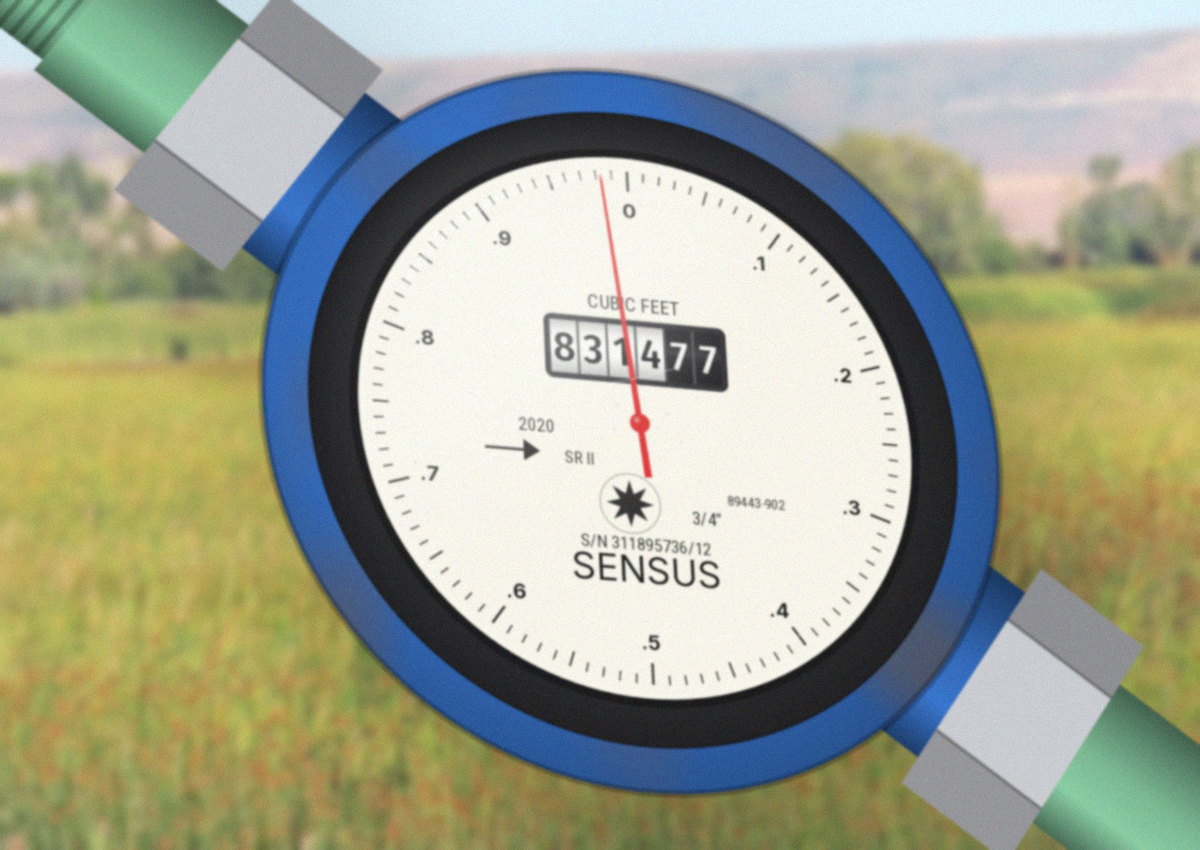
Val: 831476.98 ft³
